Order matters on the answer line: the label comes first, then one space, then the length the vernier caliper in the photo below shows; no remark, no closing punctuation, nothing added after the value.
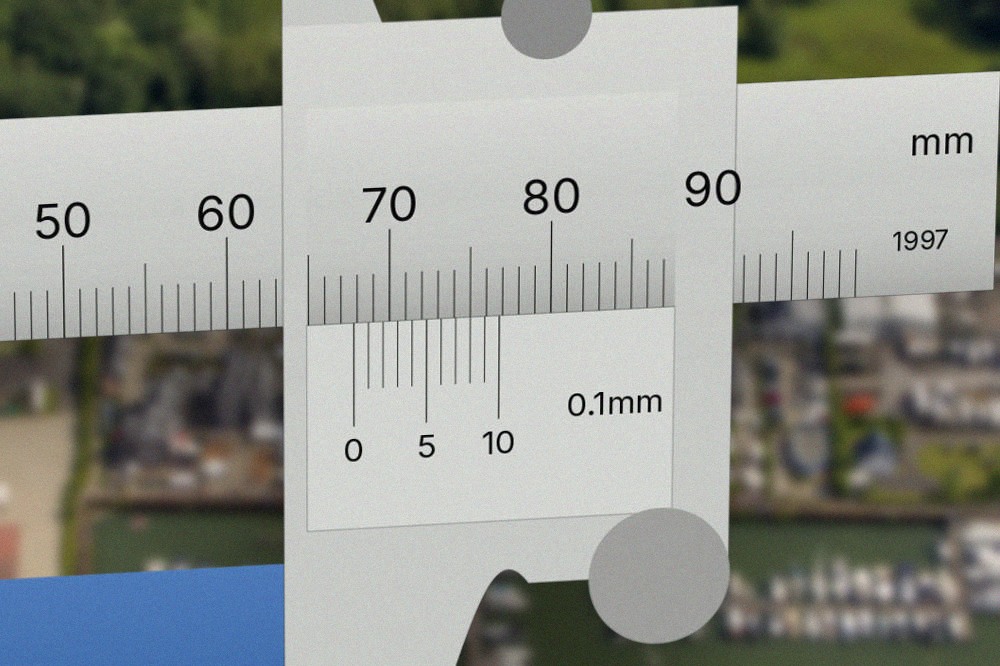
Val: 67.8 mm
